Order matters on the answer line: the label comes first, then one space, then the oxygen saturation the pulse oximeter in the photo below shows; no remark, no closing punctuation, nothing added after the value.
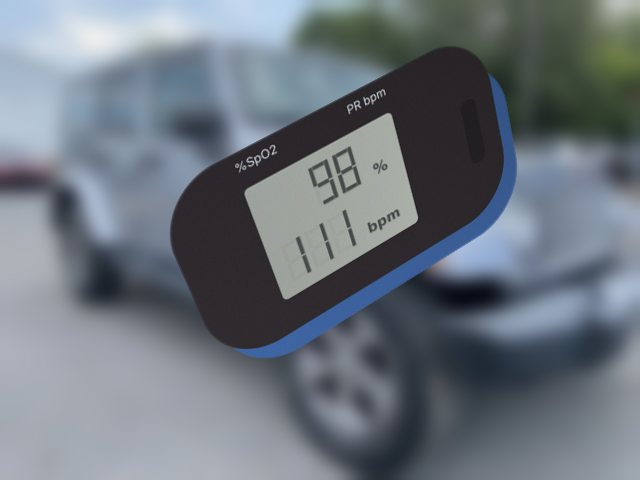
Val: 98 %
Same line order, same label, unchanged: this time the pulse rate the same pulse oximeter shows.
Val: 111 bpm
